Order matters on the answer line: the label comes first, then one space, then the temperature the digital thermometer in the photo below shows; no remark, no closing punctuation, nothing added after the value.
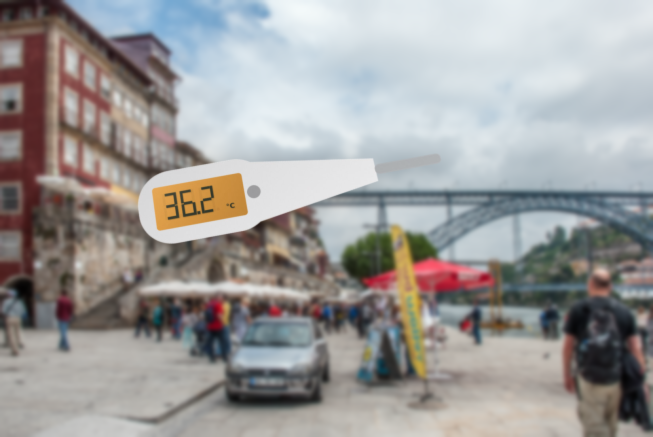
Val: 36.2 °C
